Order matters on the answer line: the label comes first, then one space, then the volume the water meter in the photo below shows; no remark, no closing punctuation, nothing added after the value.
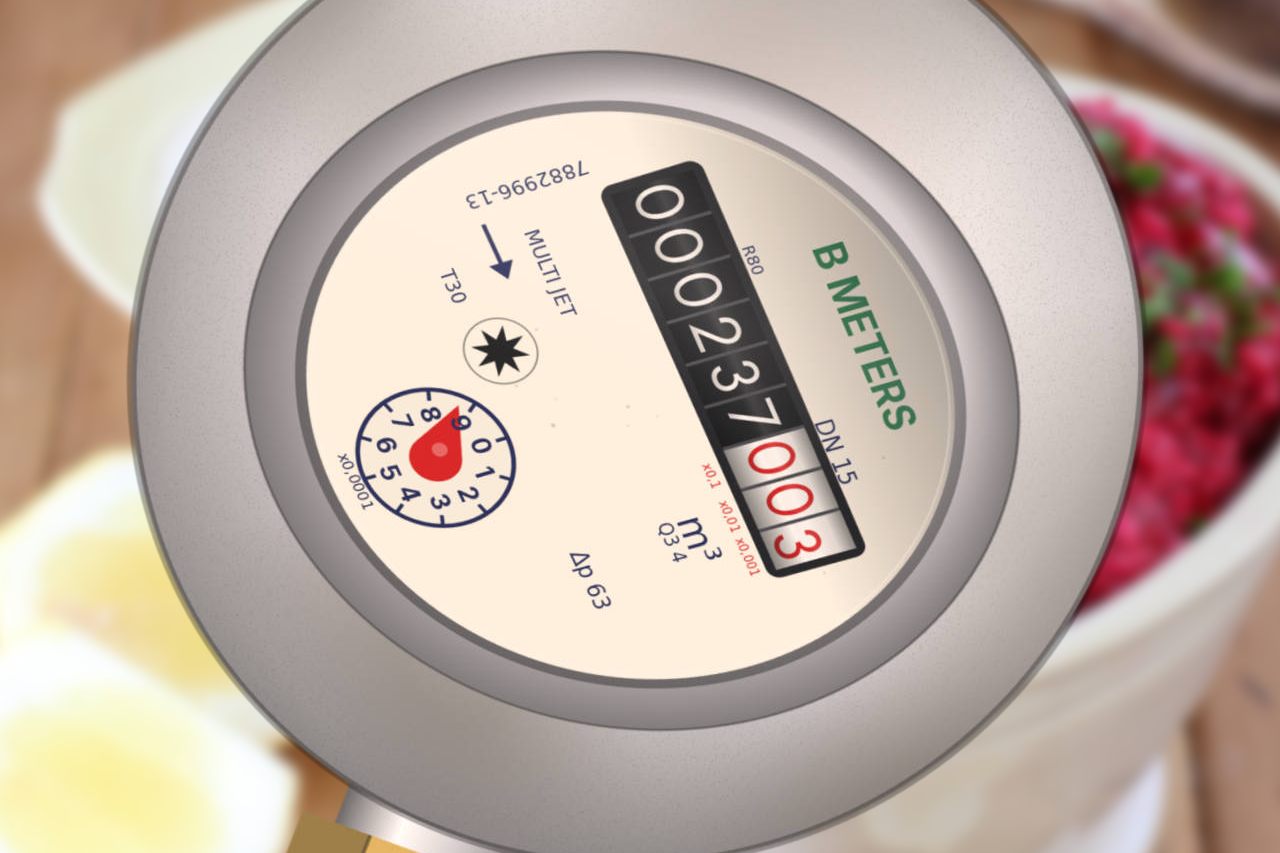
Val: 237.0028 m³
